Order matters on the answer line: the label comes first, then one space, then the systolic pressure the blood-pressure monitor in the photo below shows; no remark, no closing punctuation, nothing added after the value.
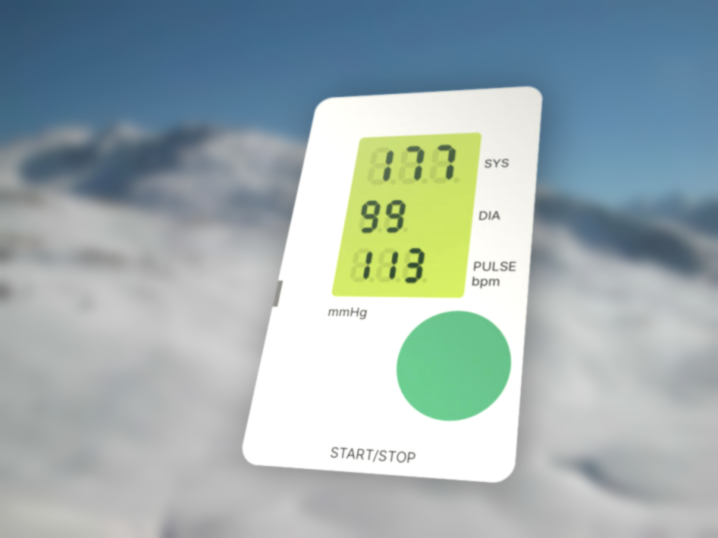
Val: 177 mmHg
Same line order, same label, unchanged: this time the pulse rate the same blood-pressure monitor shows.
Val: 113 bpm
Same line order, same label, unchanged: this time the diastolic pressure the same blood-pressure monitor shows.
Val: 99 mmHg
